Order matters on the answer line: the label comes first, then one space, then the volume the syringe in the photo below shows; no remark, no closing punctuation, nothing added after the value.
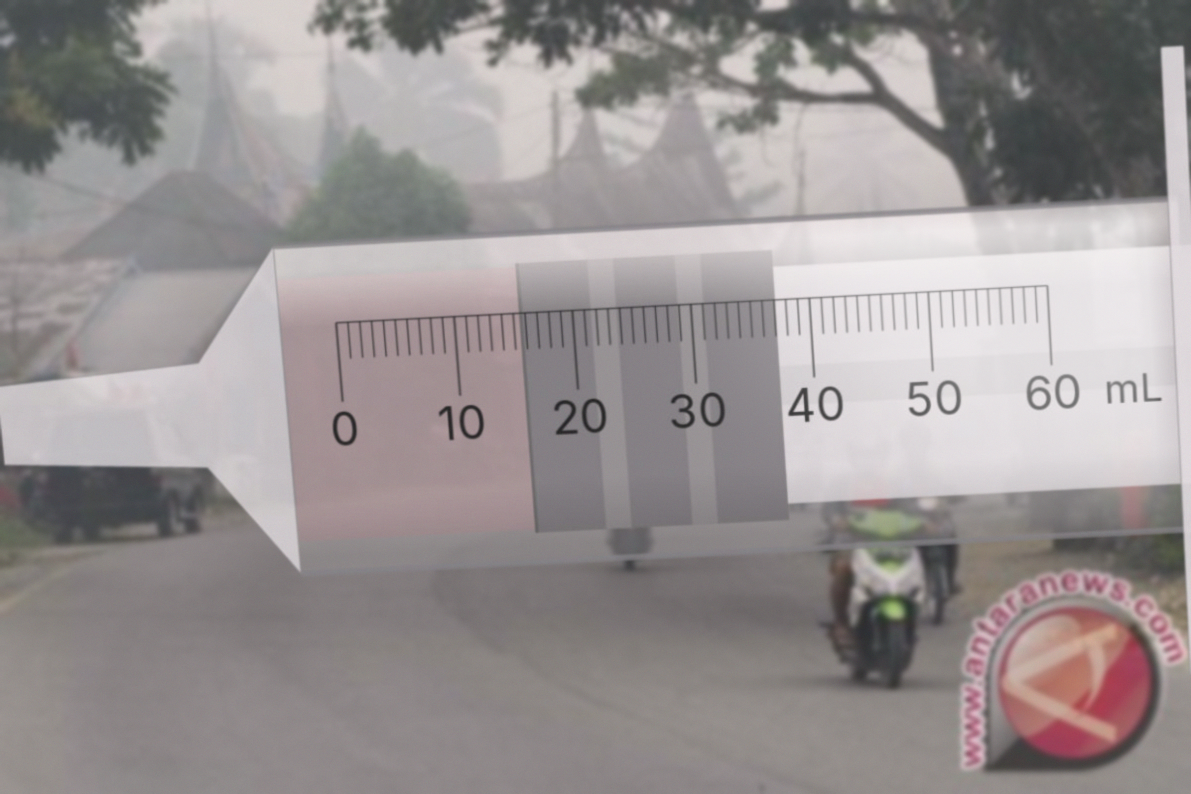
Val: 15.5 mL
